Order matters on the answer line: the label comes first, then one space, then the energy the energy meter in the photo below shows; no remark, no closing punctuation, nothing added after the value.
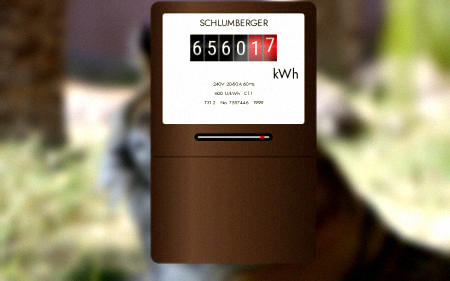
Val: 6560.17 kWh
